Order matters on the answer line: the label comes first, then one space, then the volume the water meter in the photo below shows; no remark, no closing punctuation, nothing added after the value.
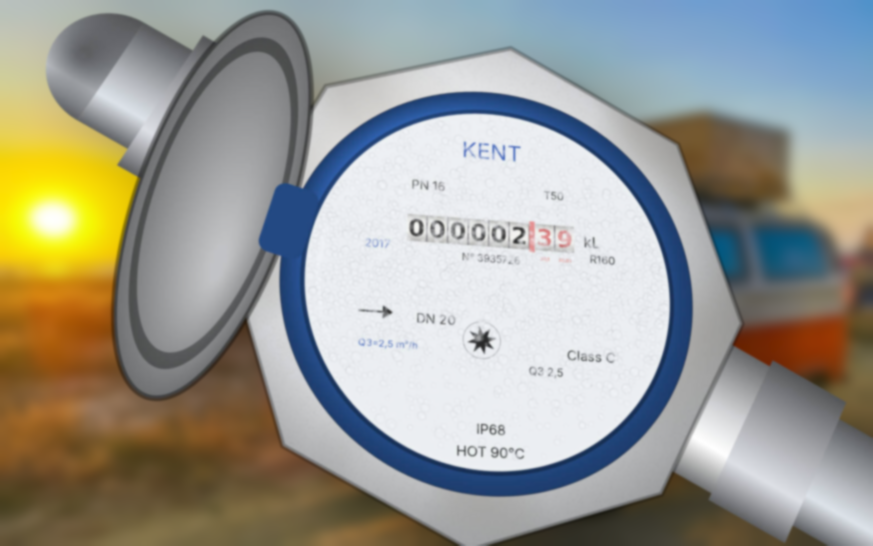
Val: 2.39 kL
